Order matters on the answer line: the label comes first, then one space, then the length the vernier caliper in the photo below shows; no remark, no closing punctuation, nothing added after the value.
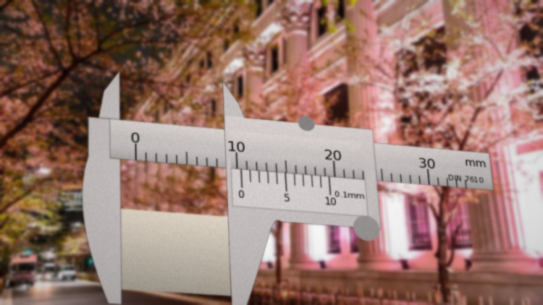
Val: 10.4 mm
